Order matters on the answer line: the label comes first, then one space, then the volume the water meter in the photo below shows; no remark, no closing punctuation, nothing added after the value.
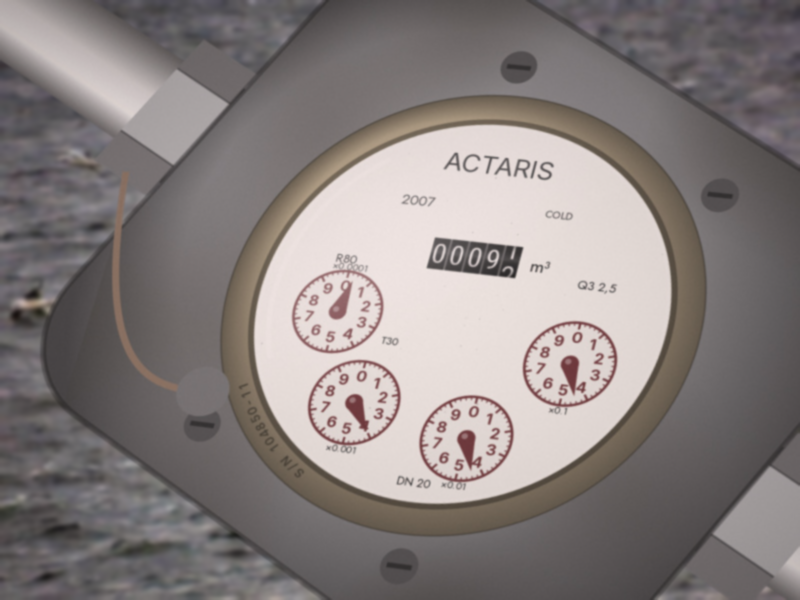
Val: 91.4440 m³
